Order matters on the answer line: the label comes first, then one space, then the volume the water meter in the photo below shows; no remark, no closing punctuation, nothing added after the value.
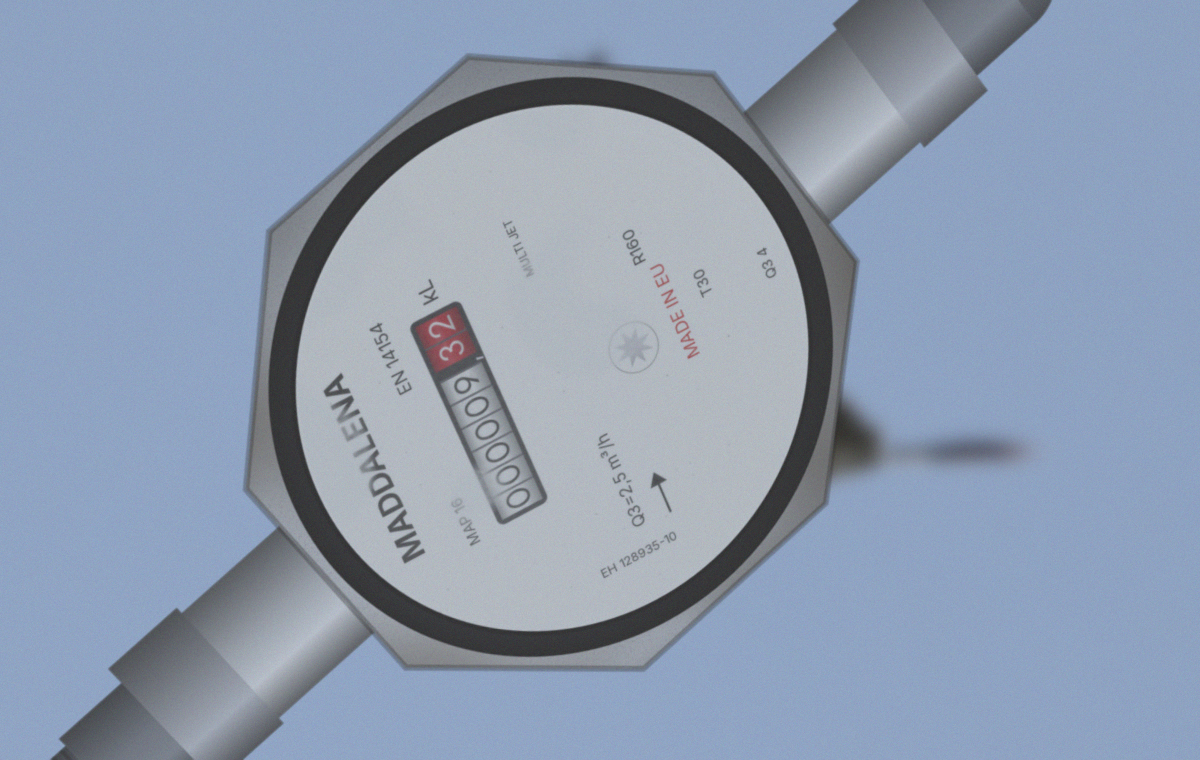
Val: 9.32 kL
